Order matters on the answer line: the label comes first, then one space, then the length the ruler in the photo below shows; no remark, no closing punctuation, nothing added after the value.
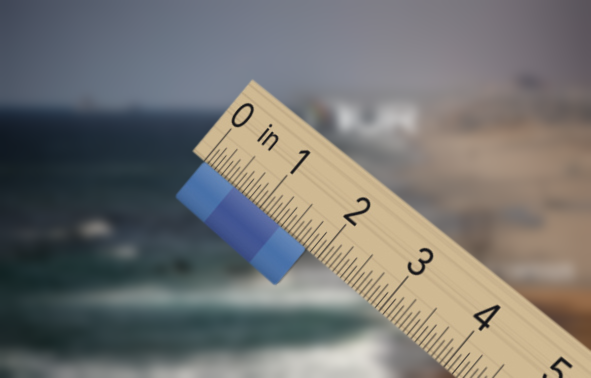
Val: 1.8125 in
